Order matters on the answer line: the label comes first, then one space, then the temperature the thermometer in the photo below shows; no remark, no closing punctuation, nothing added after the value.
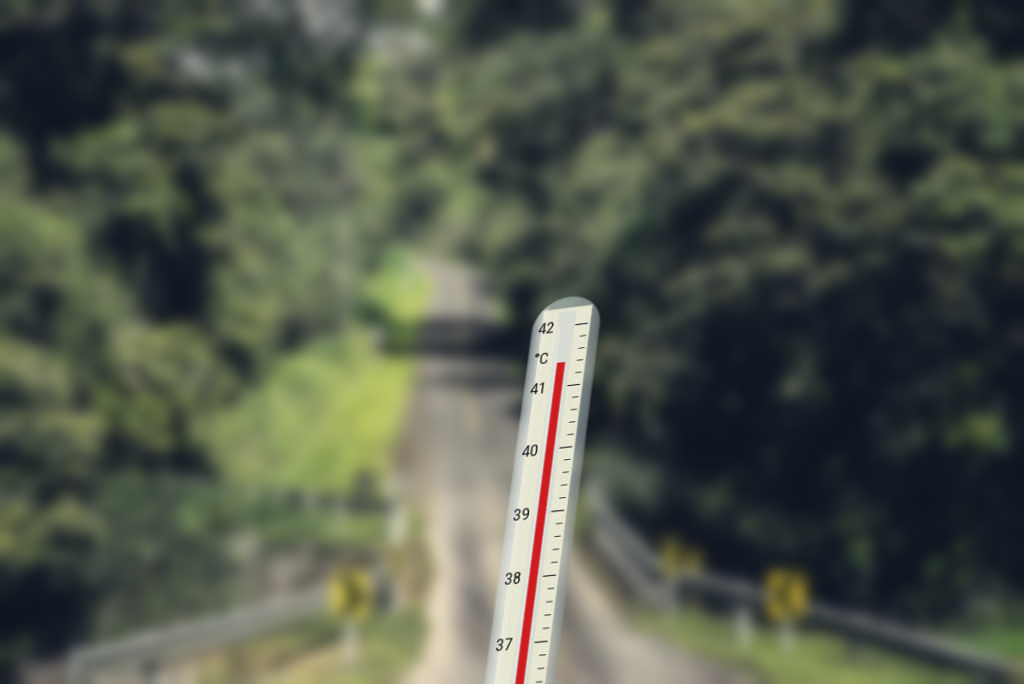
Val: 41.4 °C
